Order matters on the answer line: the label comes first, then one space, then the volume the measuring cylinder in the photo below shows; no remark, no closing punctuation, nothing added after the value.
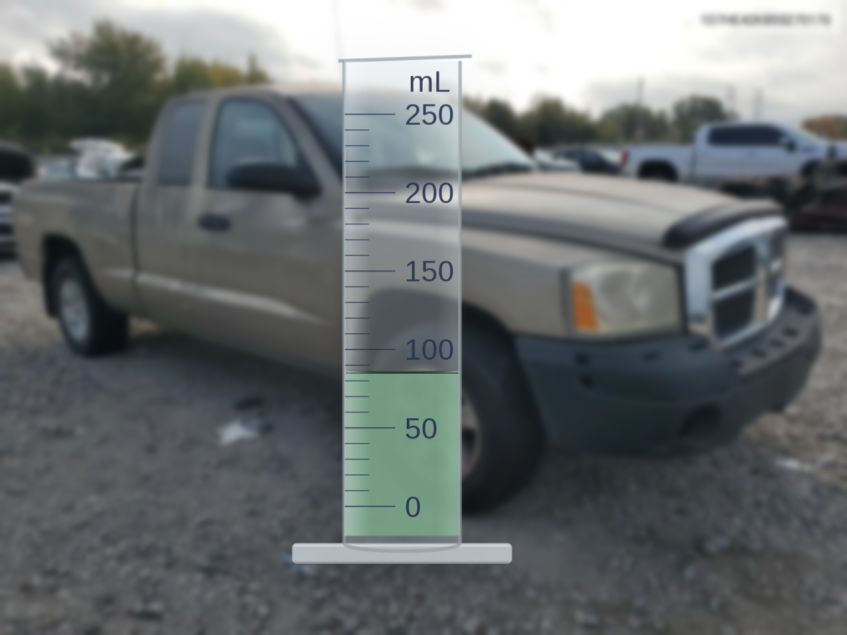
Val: 85 mL
